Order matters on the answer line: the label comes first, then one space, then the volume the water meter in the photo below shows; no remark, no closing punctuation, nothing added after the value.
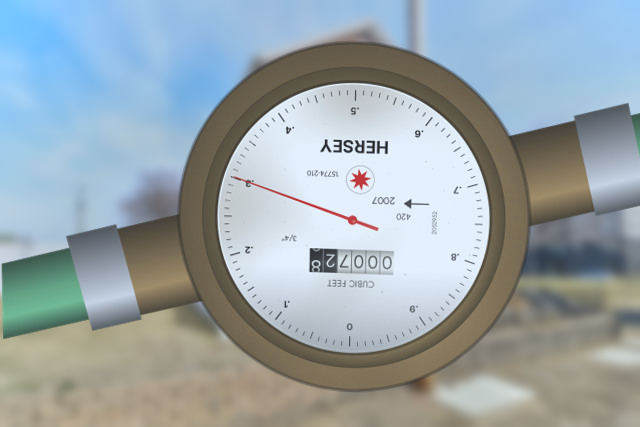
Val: 728.30 ft³
